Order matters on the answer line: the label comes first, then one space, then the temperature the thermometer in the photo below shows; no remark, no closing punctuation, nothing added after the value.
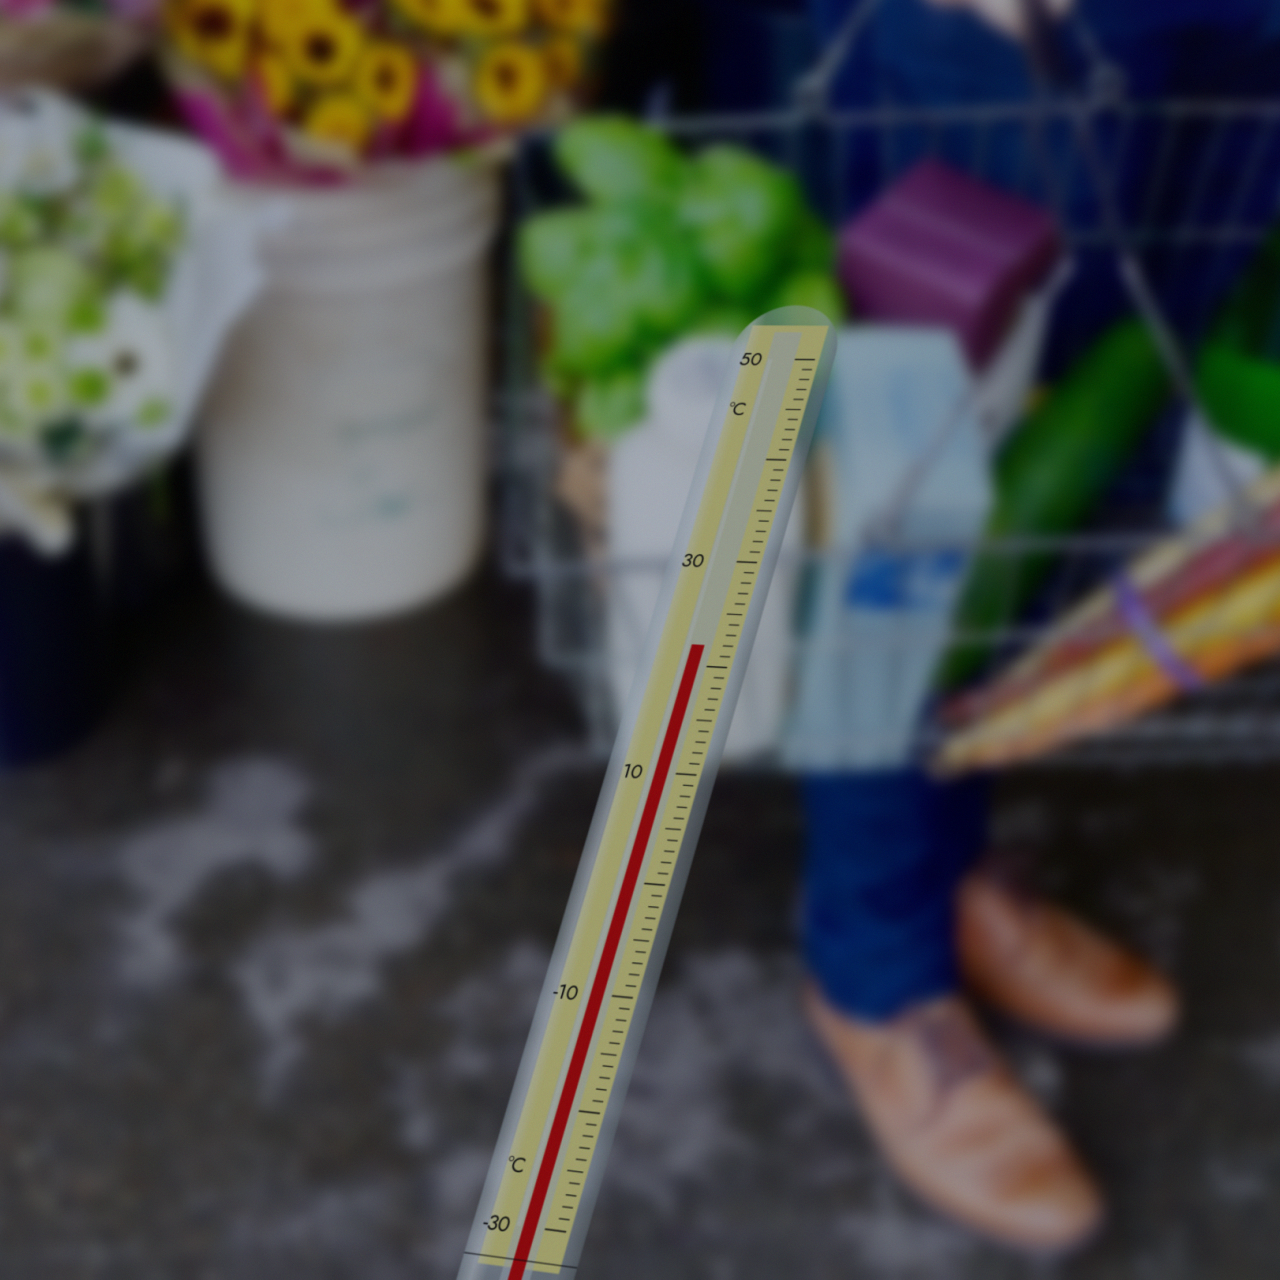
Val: 22 °C
